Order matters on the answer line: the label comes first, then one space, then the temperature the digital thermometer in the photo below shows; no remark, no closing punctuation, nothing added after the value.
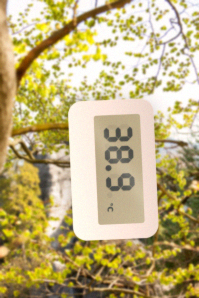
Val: 38.9 °C
